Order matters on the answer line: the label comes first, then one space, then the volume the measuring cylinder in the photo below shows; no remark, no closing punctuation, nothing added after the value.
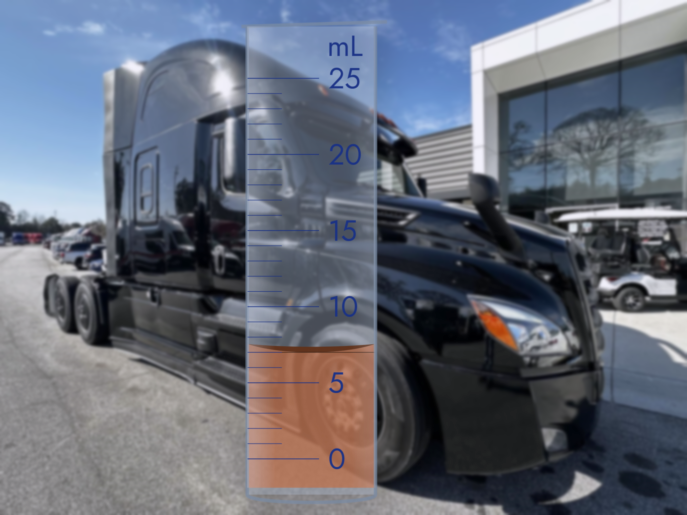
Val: 7 mL
